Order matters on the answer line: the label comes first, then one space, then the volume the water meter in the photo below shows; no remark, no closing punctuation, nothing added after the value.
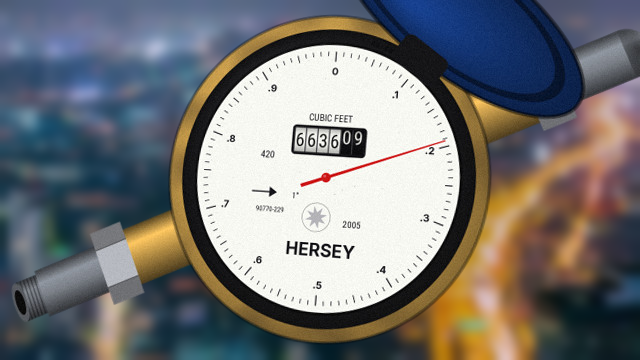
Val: 663609.19 ft³
